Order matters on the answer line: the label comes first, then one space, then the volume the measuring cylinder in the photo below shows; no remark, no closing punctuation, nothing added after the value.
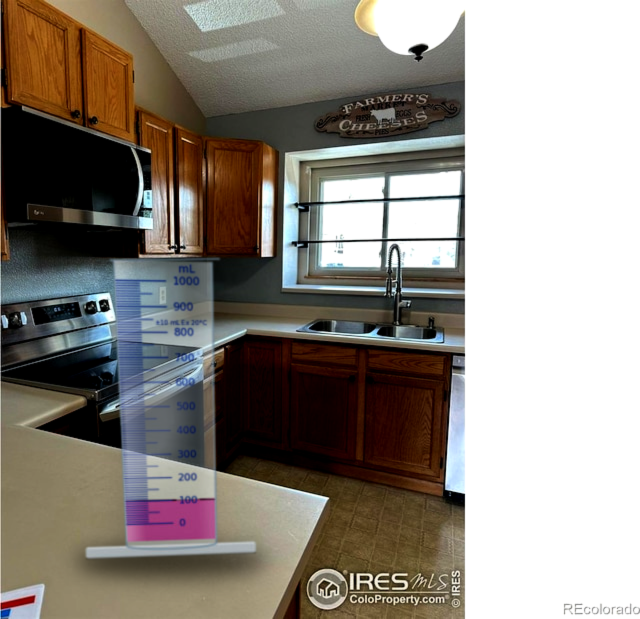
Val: 100 mL
